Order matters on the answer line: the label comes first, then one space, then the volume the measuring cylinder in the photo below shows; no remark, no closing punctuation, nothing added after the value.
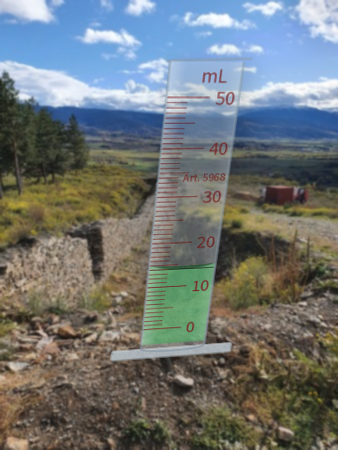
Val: 14 mL
